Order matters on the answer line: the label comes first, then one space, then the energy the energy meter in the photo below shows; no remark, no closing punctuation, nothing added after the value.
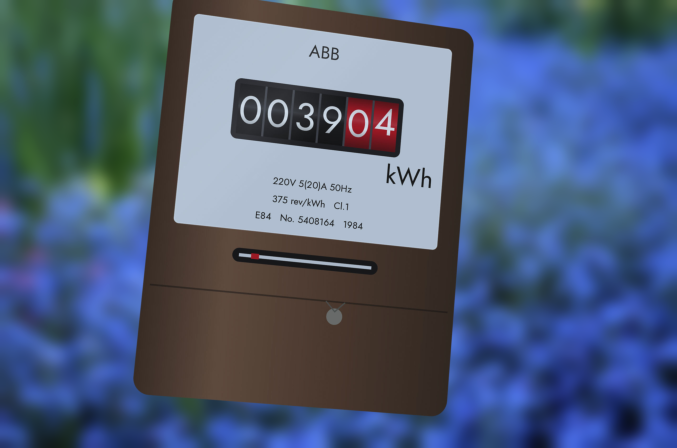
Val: 39.04 kWh
